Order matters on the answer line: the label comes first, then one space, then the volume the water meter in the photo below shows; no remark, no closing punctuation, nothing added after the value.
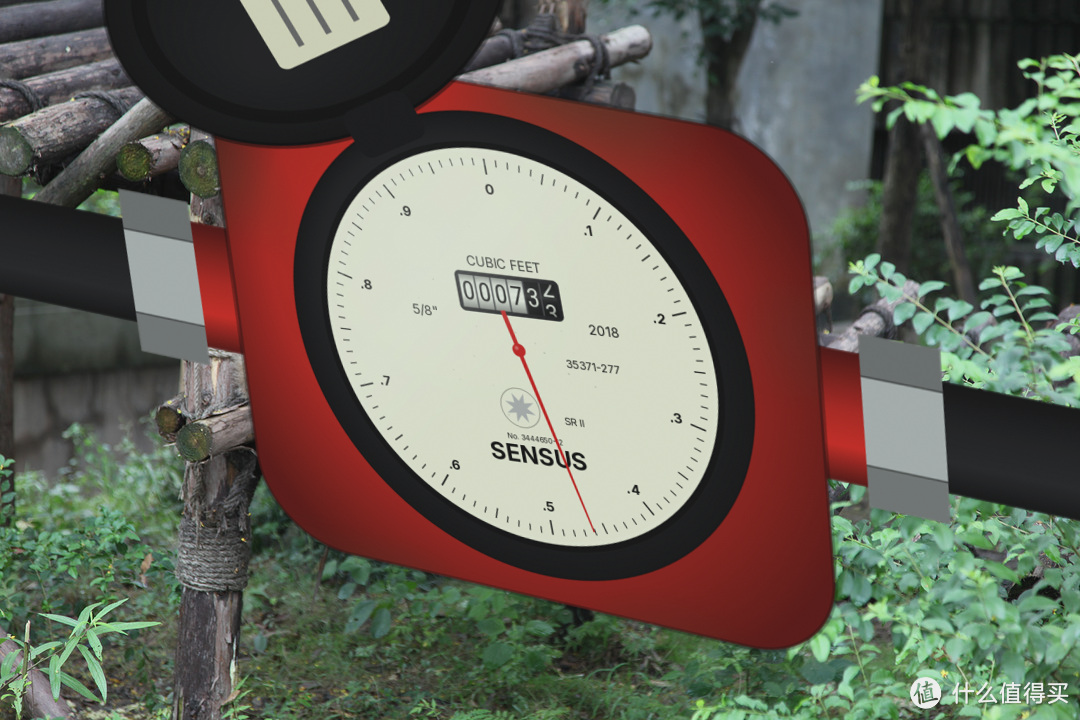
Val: 732.46 ft³
